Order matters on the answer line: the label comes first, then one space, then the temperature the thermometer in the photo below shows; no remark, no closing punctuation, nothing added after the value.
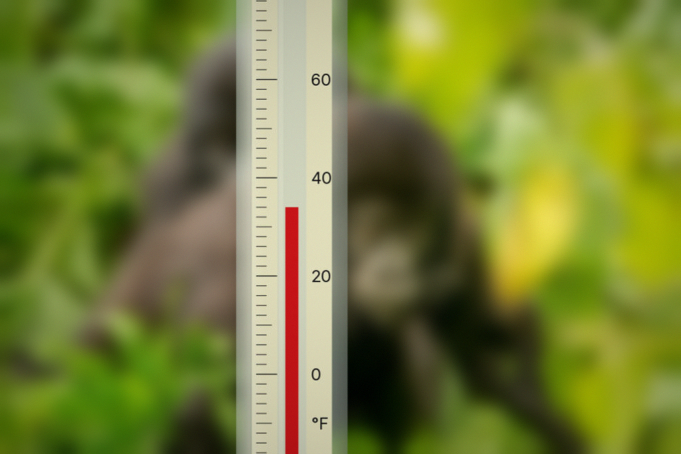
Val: 34 °F
